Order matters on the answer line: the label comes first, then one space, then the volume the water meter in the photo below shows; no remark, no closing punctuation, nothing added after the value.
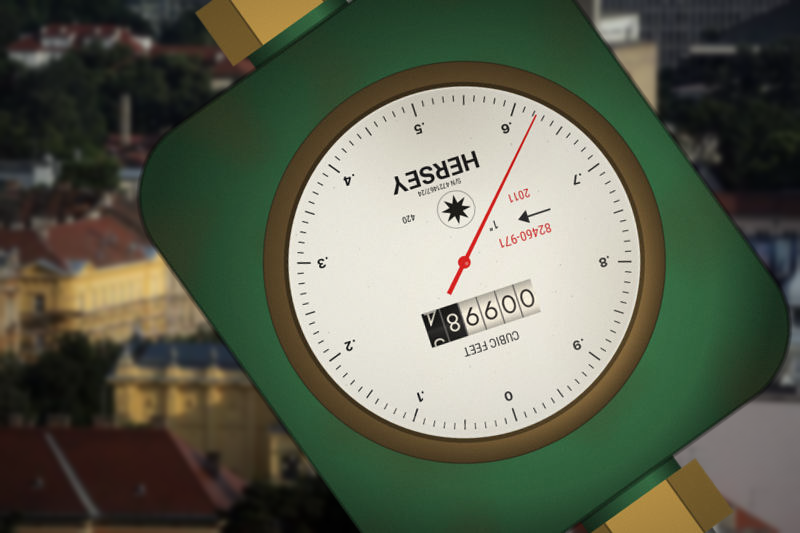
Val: 9983.62 ft³
